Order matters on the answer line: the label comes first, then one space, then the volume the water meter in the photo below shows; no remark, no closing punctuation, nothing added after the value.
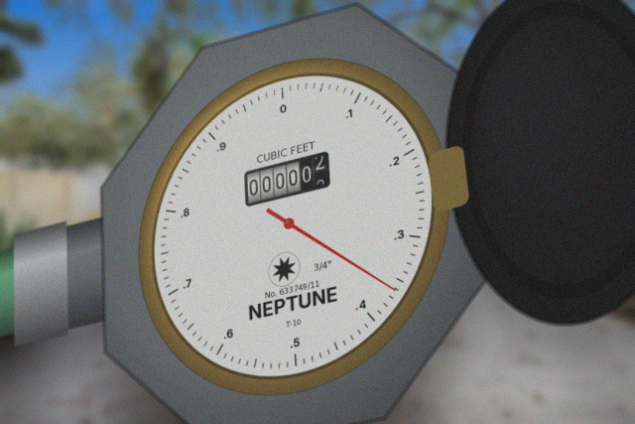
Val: 2.36 ft³
